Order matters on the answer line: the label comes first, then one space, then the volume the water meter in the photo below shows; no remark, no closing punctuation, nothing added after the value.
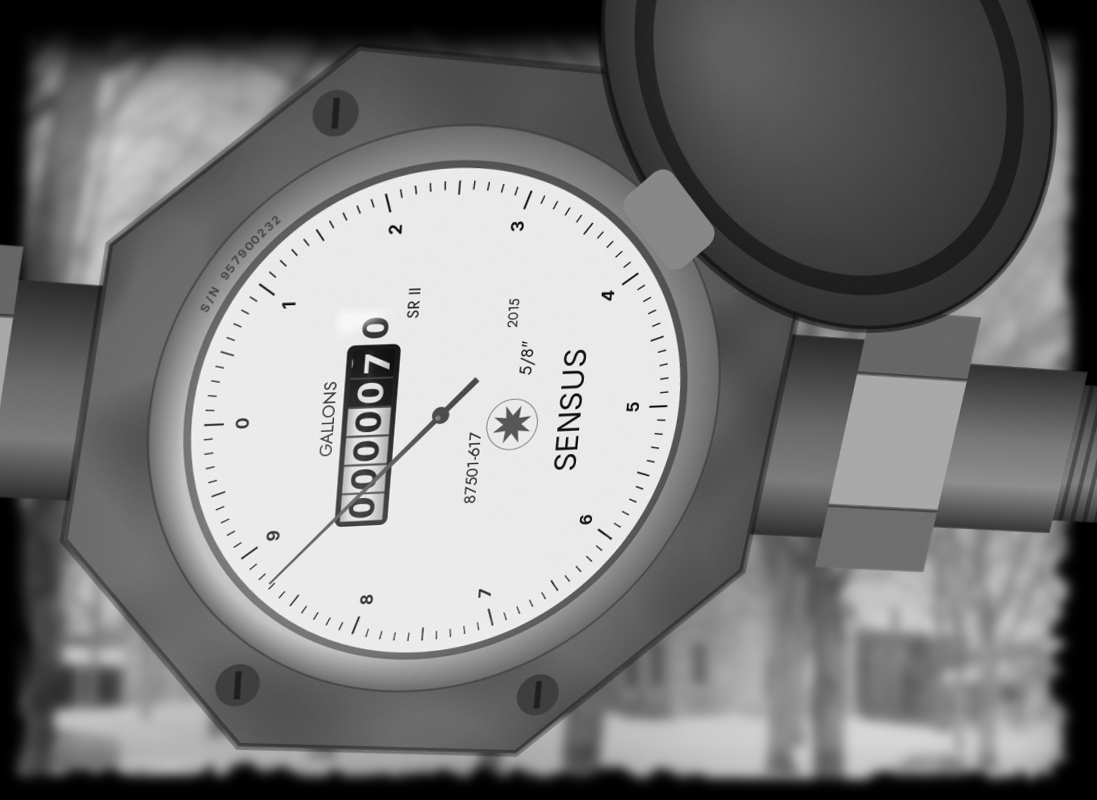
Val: 68.7 gal
